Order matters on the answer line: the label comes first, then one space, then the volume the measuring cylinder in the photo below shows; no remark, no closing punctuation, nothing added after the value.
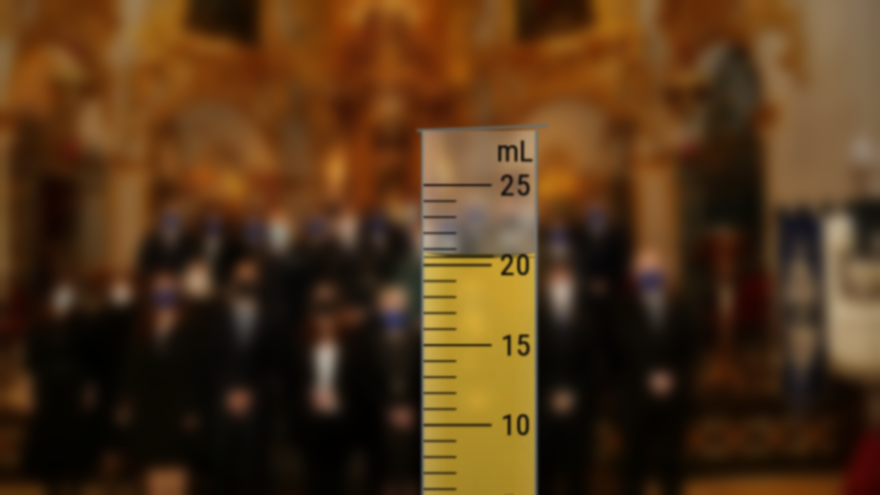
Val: 20.5 mL
